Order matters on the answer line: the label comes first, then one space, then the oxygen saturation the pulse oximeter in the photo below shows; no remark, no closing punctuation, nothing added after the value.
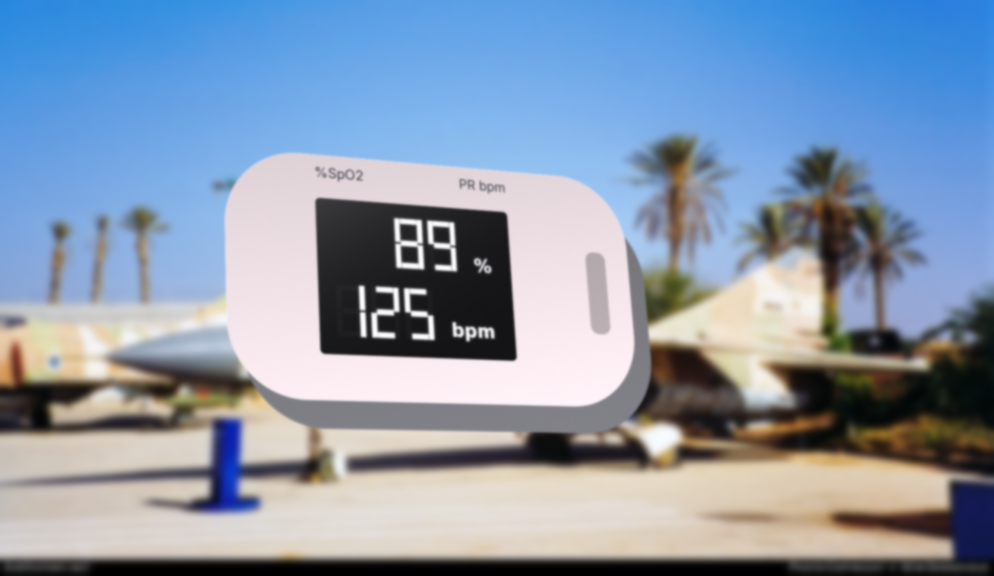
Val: 89 %
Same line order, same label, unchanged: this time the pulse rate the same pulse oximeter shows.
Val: 125 bpm
